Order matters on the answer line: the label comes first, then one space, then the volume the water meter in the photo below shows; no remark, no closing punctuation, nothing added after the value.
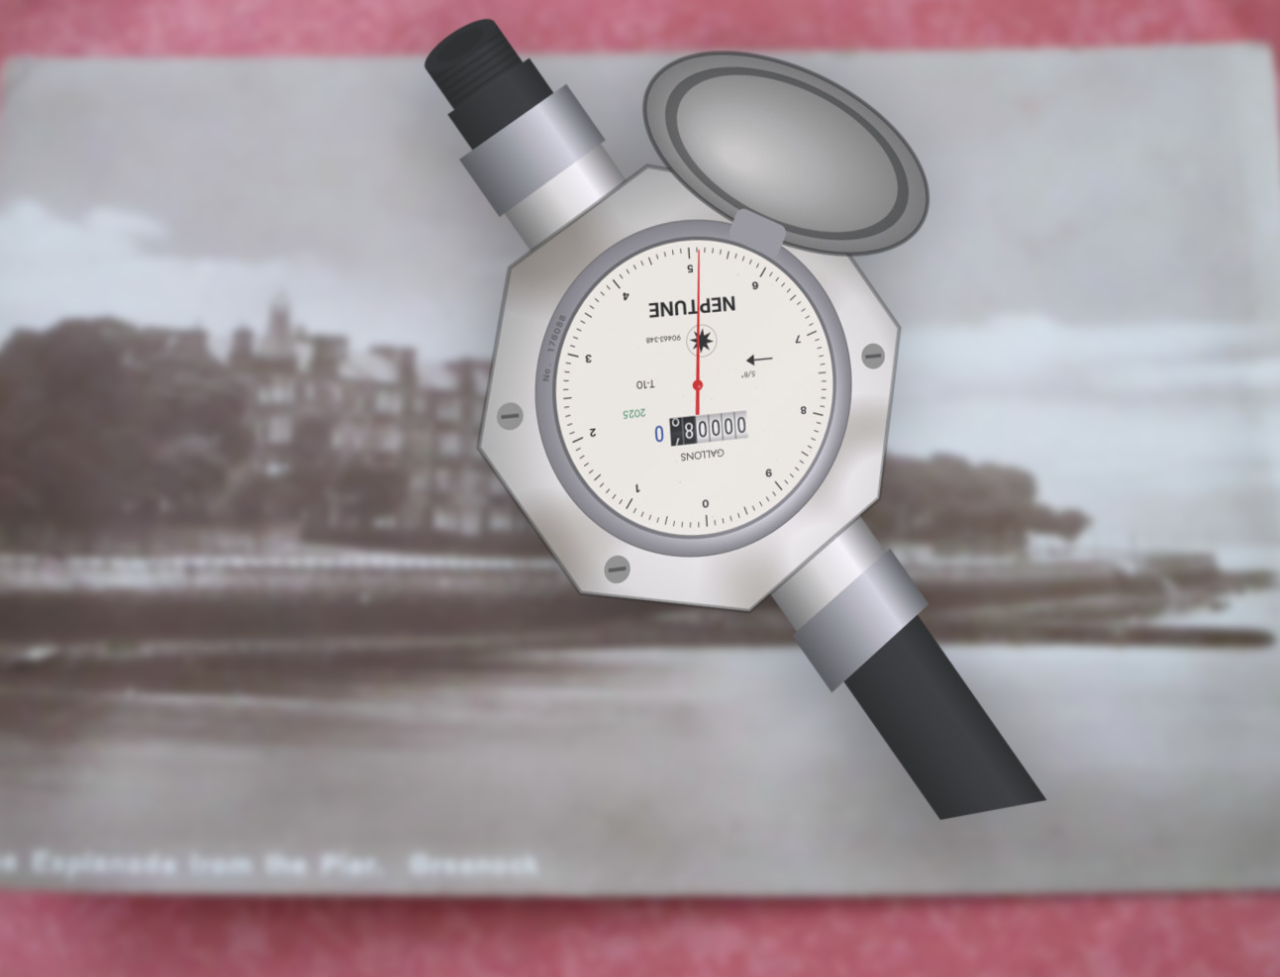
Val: 875.1 gal
